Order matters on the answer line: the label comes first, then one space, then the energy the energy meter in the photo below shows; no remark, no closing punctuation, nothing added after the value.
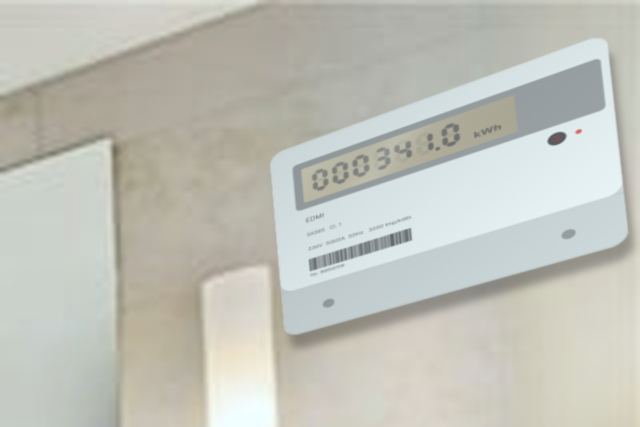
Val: 341.0 kWh
